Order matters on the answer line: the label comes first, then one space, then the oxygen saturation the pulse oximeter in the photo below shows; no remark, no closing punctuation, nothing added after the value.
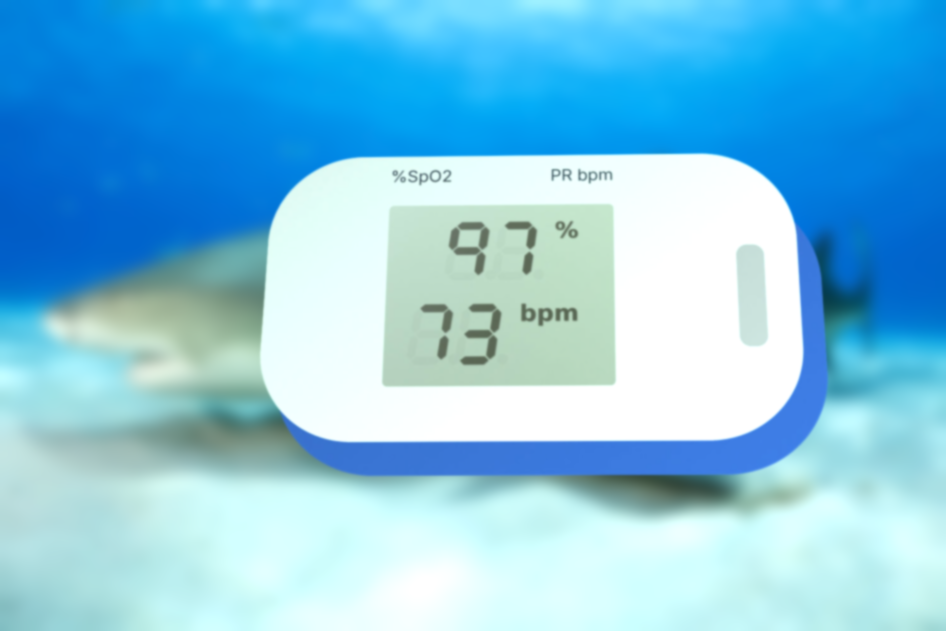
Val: 97 %
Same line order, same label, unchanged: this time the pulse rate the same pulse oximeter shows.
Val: 73 bpm
